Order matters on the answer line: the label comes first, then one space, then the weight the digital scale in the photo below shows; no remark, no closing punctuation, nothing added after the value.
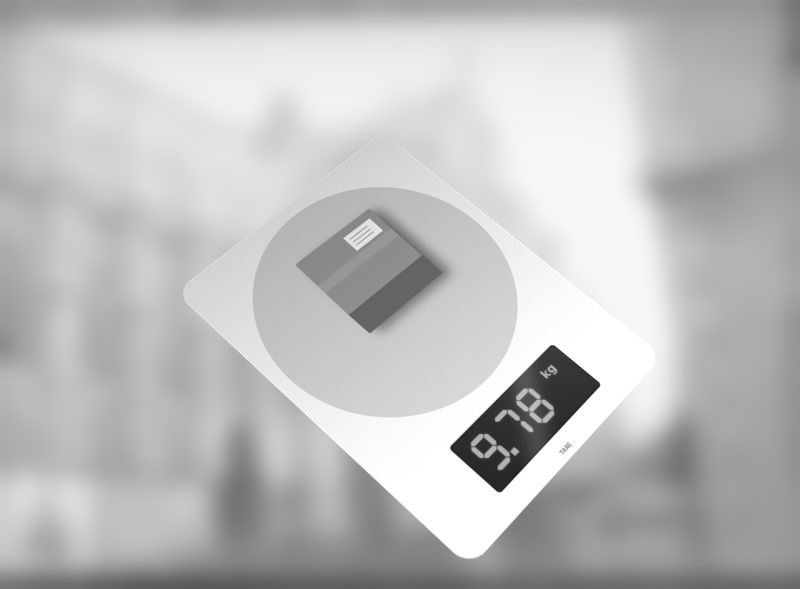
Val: 9.78 kg
